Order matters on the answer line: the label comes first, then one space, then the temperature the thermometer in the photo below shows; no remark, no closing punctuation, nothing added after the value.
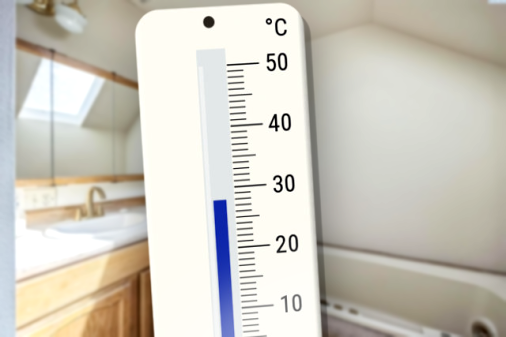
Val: 28 °C
